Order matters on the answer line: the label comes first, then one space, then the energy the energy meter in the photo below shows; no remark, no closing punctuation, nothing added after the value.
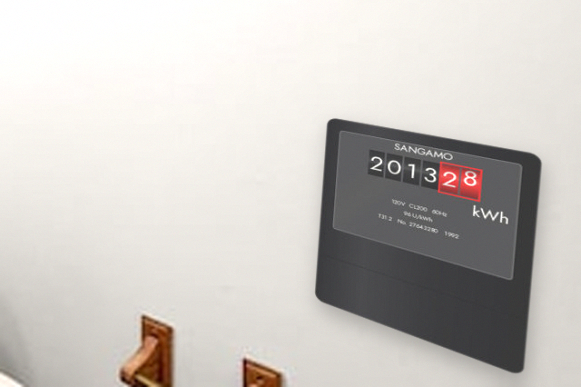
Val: 2013.28 kWh
